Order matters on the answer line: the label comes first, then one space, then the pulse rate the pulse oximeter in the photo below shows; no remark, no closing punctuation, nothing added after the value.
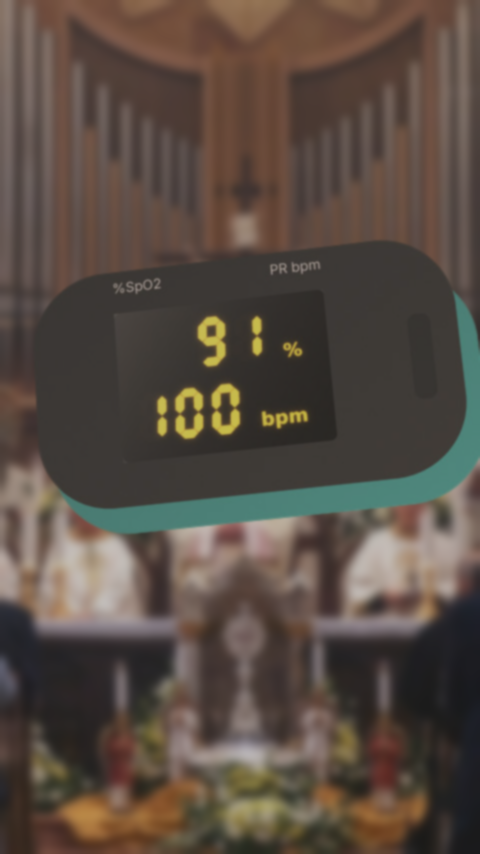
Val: 100 bpm
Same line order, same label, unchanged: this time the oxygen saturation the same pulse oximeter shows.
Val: 91 %
